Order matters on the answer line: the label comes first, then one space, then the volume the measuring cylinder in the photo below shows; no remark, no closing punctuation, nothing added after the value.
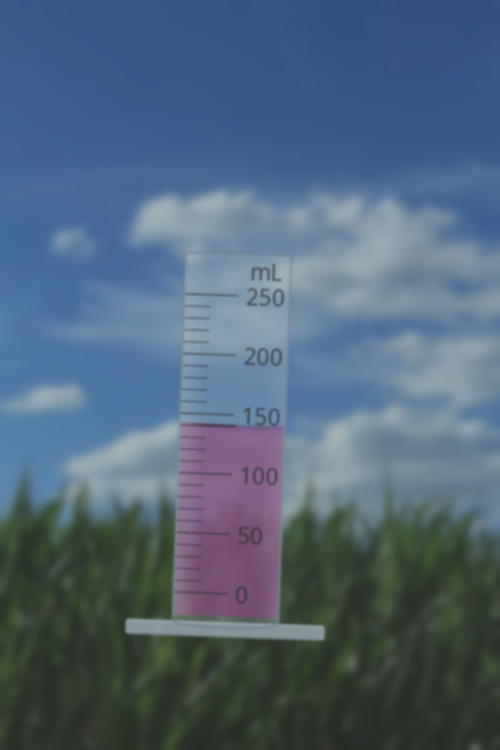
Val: 140 mL
